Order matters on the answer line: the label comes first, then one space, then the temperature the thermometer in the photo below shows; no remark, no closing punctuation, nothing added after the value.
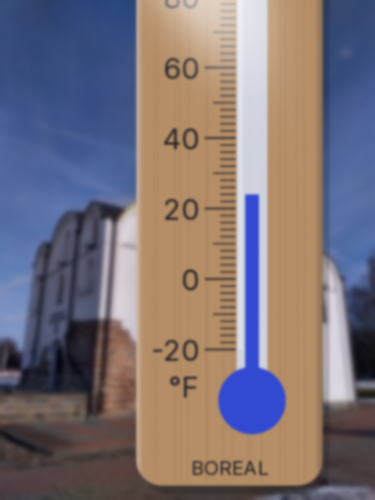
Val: 24 °F
